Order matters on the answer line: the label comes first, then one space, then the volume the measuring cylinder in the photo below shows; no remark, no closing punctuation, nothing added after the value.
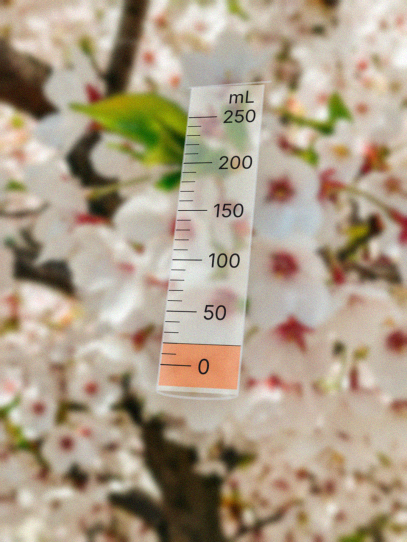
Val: 20 mL
